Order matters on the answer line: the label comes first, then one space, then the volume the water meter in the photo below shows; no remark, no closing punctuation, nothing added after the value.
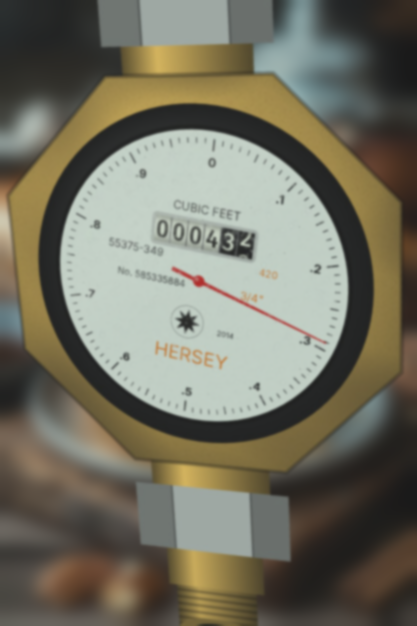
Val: 432.29 ft³
